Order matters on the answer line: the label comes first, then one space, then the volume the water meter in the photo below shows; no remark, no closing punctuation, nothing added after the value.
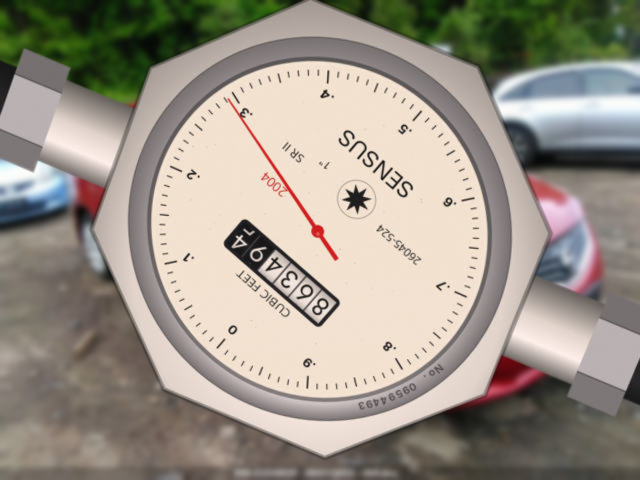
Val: 863494.29 ft³
